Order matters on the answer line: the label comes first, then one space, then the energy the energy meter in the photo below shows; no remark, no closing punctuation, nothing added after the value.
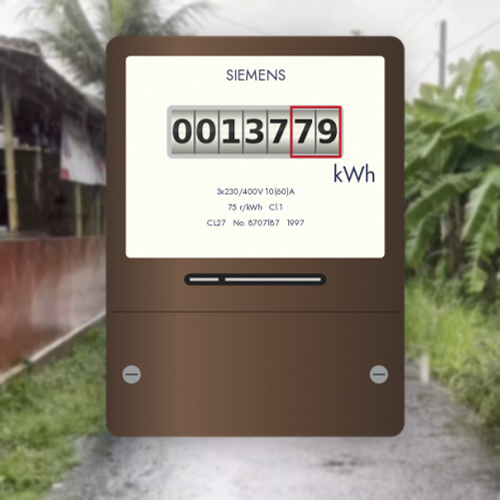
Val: 137.79 kWh
